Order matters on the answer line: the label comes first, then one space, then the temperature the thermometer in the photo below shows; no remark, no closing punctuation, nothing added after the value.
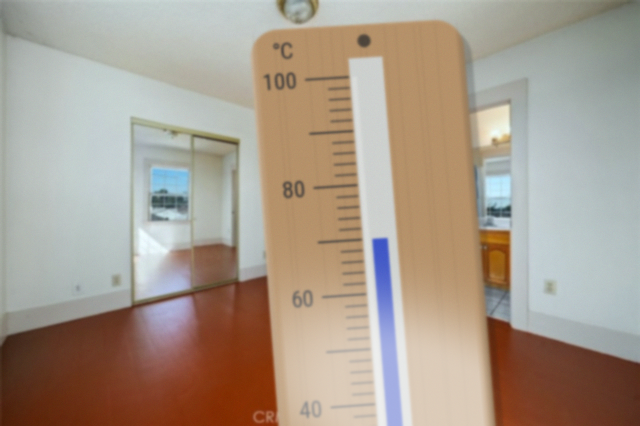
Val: 70 °C
